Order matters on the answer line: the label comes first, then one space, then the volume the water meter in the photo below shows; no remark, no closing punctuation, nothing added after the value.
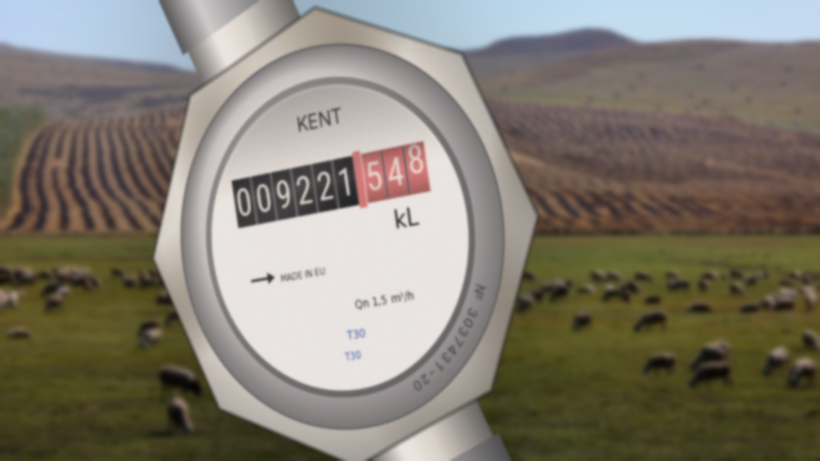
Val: 9221.548 kL
